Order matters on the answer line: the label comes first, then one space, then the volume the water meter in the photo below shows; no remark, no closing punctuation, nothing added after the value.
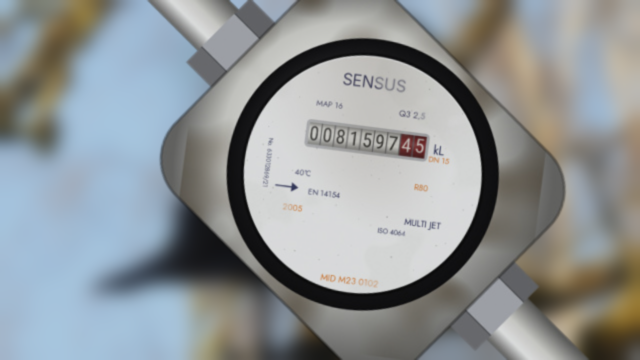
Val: 81597.45 kL
